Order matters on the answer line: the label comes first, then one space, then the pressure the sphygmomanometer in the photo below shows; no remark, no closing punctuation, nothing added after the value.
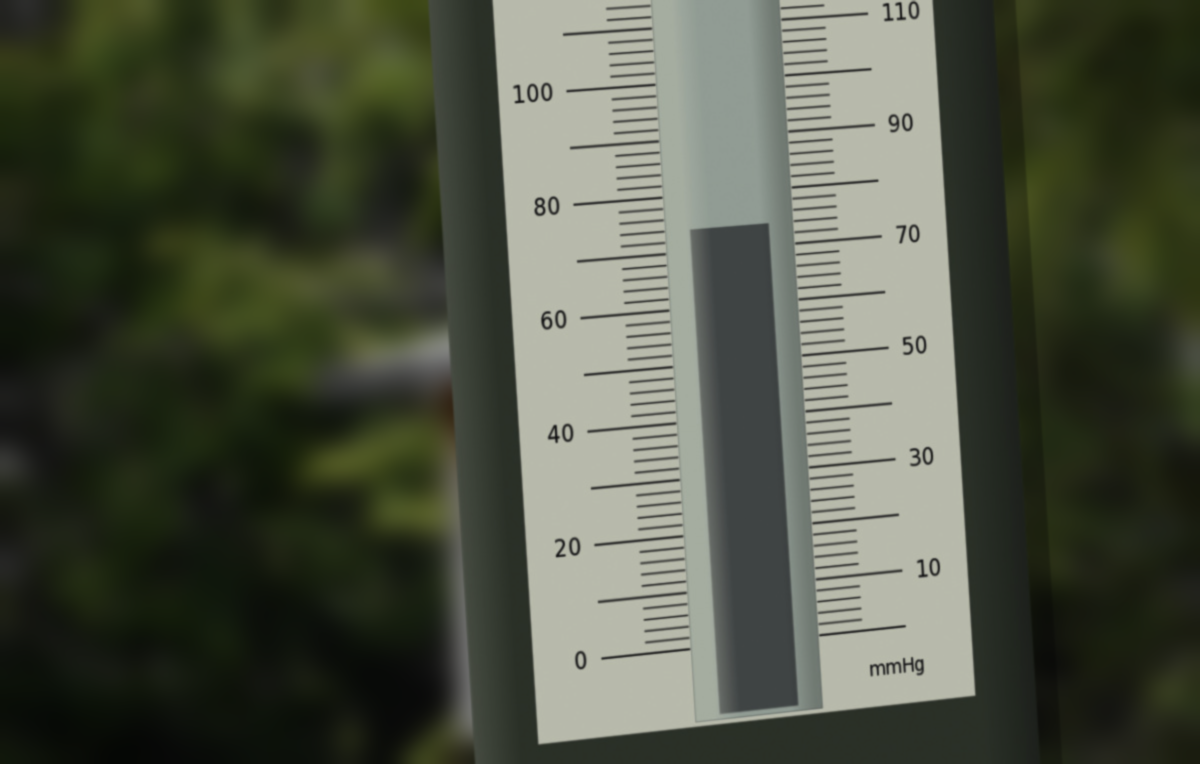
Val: 74 mmHg
